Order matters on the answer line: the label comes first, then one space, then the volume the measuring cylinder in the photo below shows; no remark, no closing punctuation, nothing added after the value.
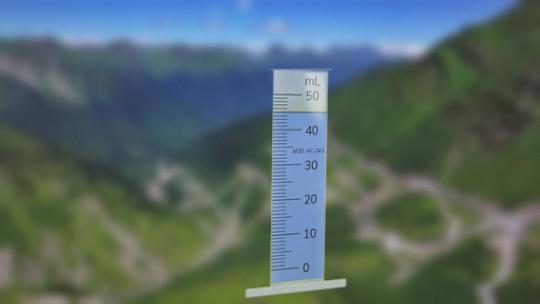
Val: 45 mL
